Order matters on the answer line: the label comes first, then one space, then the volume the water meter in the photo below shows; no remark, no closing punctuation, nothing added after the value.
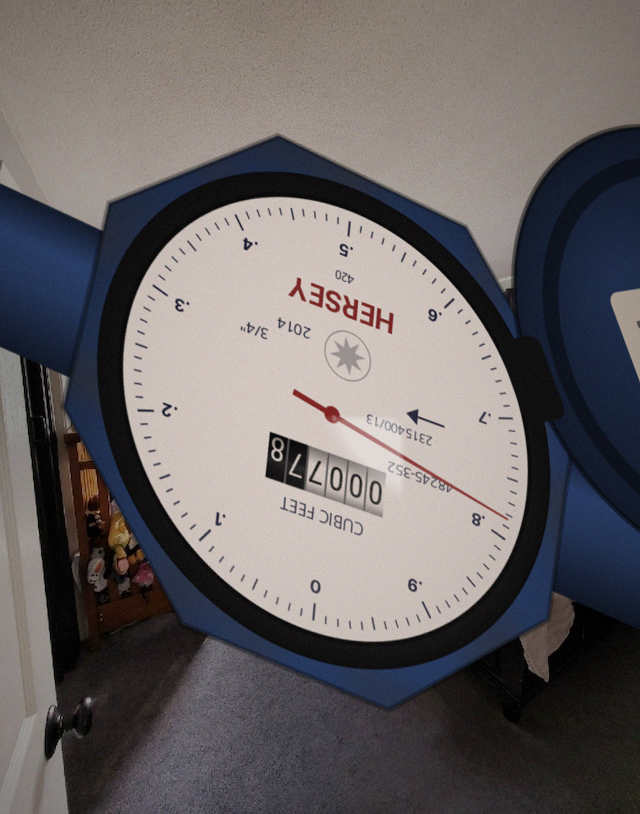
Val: 777.78 ft³
